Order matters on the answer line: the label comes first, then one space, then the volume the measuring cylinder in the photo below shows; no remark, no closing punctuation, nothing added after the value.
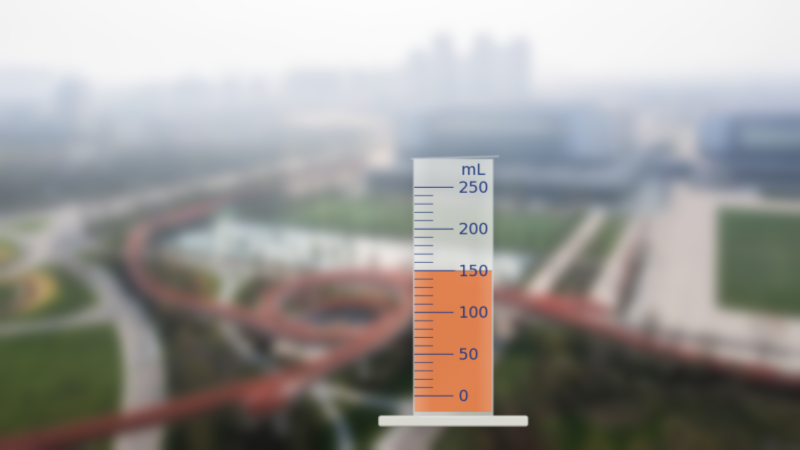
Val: 150 mL
